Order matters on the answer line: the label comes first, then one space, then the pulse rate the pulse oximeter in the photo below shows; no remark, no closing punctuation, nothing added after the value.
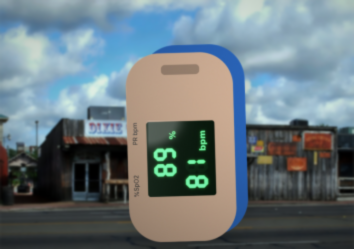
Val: 81 bpm
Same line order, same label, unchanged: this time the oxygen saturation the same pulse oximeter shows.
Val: 89 %
